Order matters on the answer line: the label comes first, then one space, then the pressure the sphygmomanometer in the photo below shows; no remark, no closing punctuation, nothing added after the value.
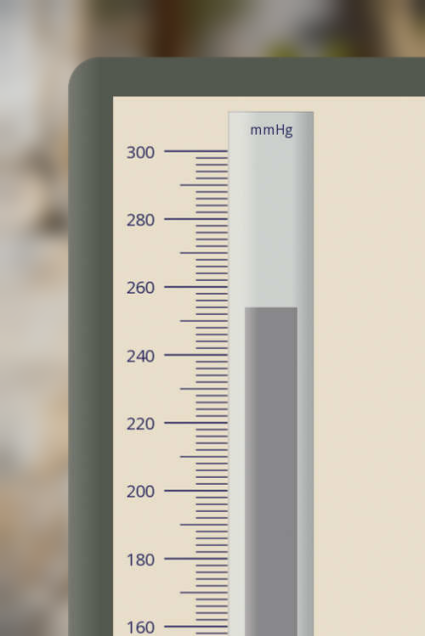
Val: 254 mmHg
